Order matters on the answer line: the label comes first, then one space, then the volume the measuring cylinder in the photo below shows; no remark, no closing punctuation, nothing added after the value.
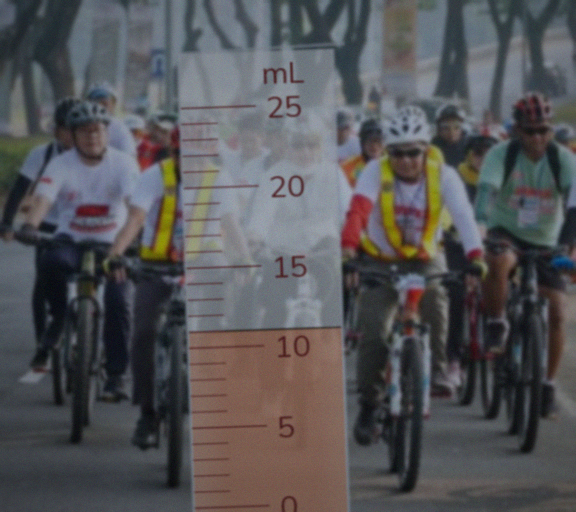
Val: 11 mL
